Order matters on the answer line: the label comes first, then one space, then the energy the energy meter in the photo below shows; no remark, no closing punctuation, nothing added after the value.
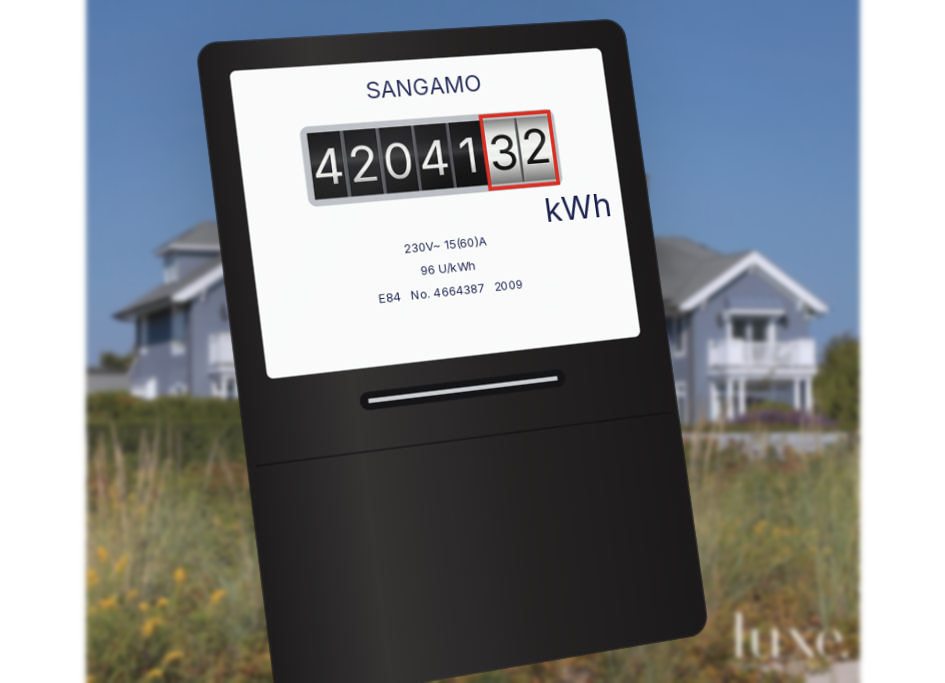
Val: 42041.32 kWh
